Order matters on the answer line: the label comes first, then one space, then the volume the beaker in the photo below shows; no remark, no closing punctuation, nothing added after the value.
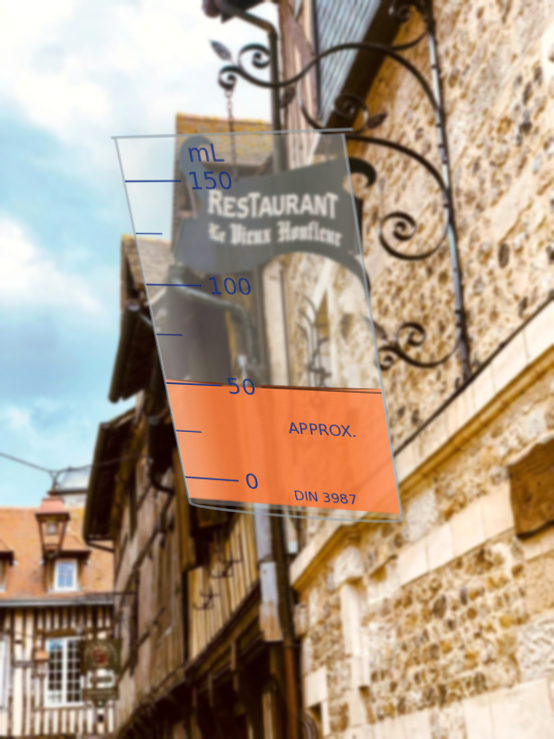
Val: 50 mL
